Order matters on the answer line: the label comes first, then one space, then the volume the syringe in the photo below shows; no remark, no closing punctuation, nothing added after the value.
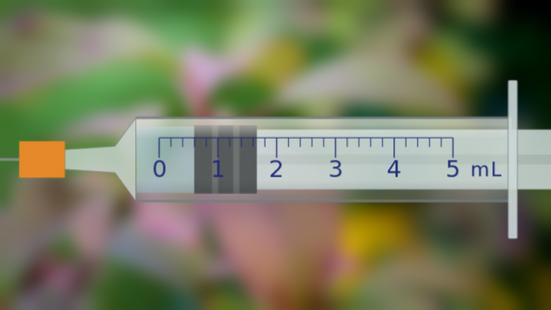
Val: 0.6 mL
